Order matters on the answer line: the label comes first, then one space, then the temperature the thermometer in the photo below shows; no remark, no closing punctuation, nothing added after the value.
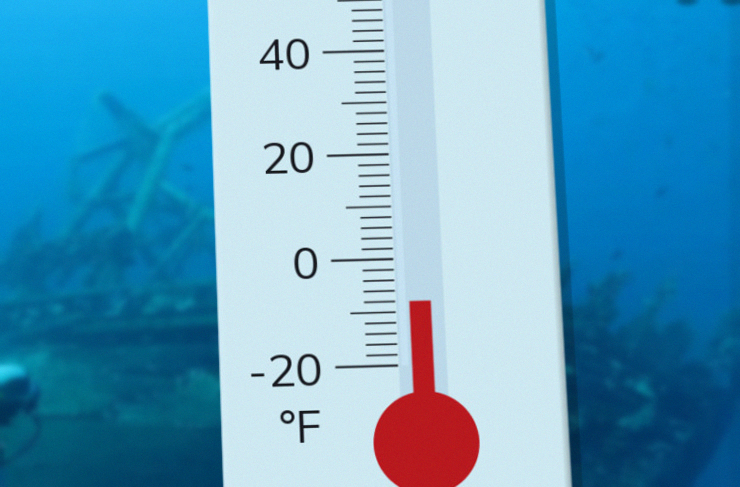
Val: -8 °F
